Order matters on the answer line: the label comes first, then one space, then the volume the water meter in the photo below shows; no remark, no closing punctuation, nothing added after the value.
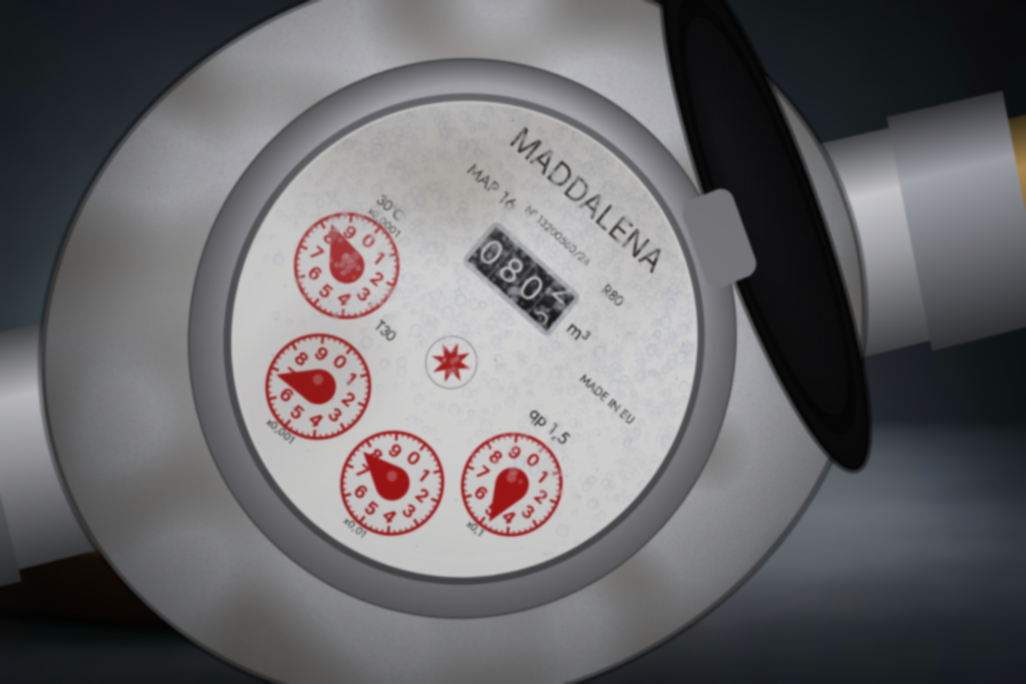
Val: 802.4768 m³
